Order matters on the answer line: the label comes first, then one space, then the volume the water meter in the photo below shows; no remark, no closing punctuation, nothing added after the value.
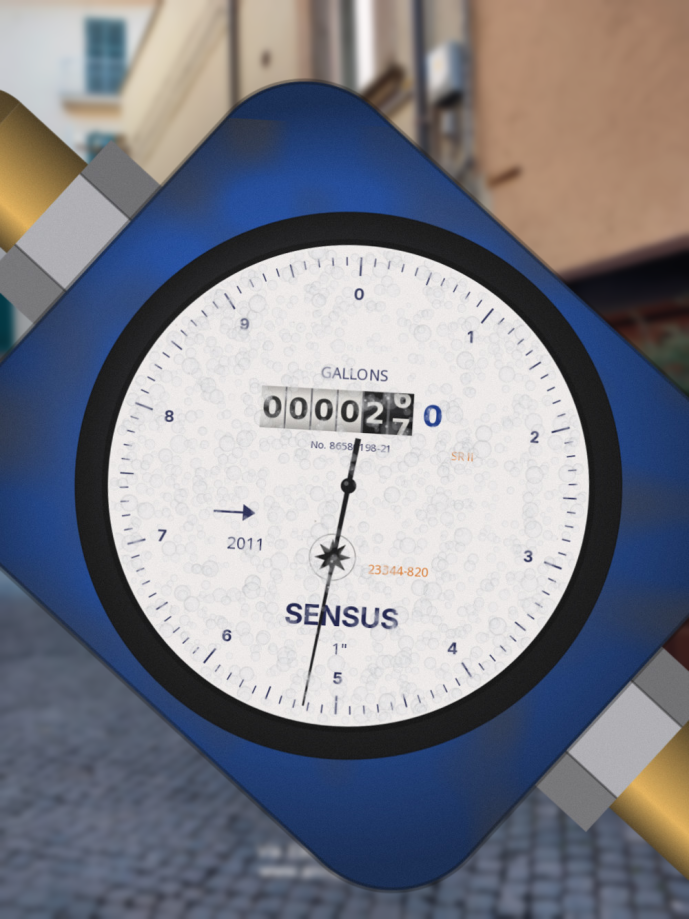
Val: 265.2 gal
